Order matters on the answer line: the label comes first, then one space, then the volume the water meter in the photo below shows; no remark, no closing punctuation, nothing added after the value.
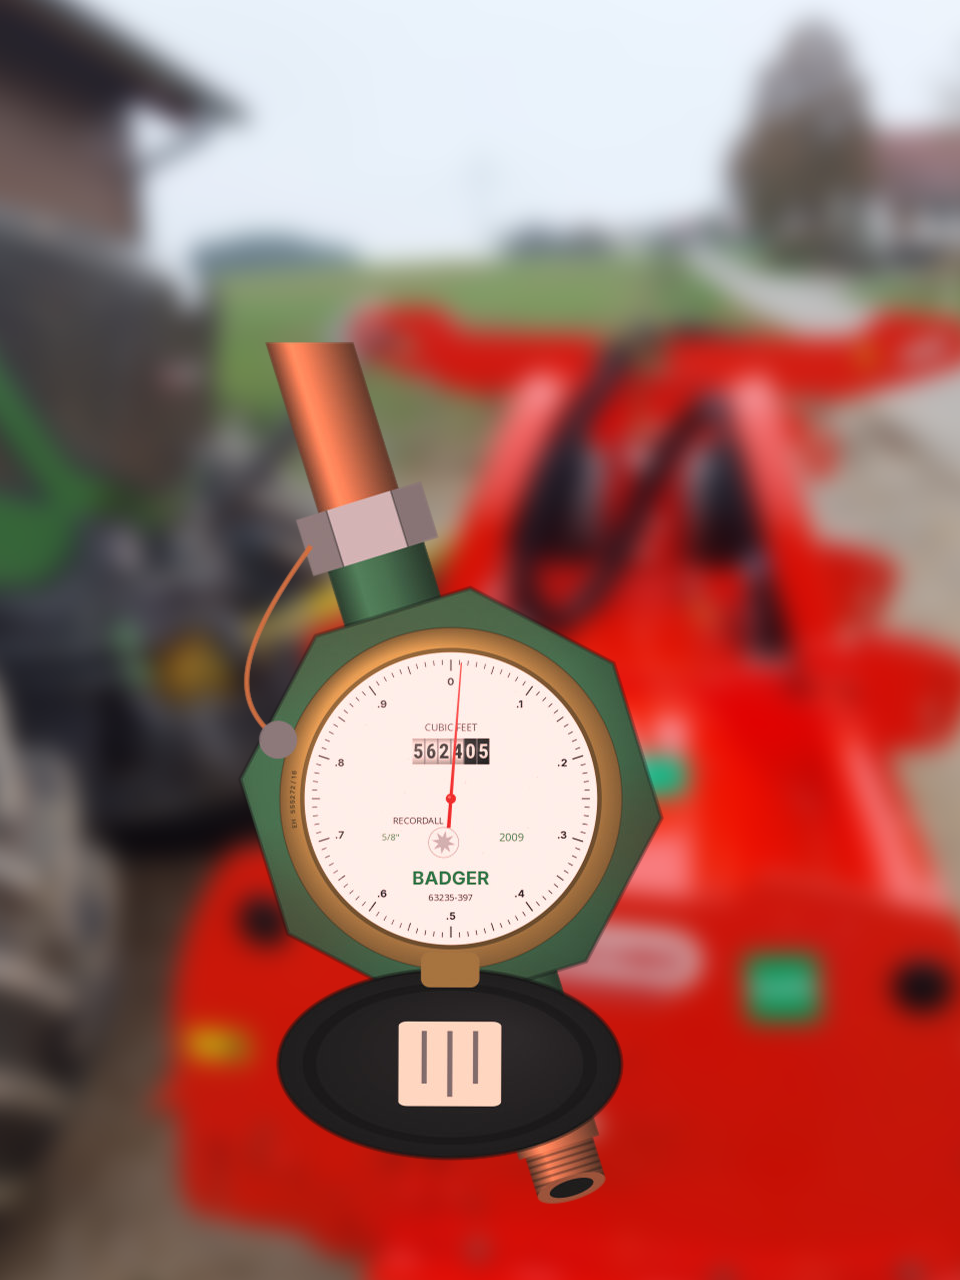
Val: 562405.01 ft³
